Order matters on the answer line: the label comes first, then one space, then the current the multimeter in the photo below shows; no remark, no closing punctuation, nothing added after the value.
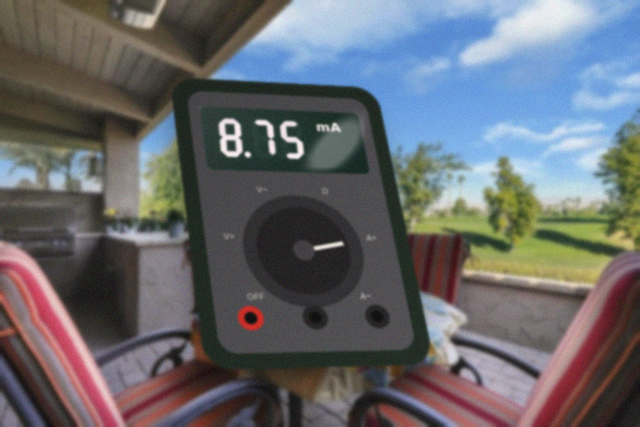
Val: 8.75 mA
